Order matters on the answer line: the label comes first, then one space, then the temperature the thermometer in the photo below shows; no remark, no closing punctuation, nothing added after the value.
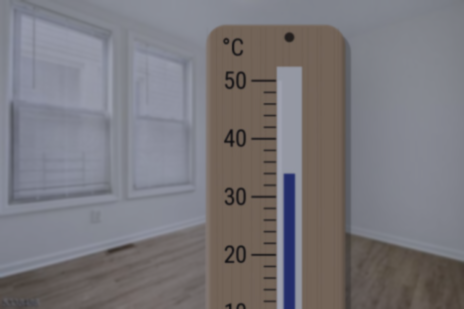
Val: 34 °C
